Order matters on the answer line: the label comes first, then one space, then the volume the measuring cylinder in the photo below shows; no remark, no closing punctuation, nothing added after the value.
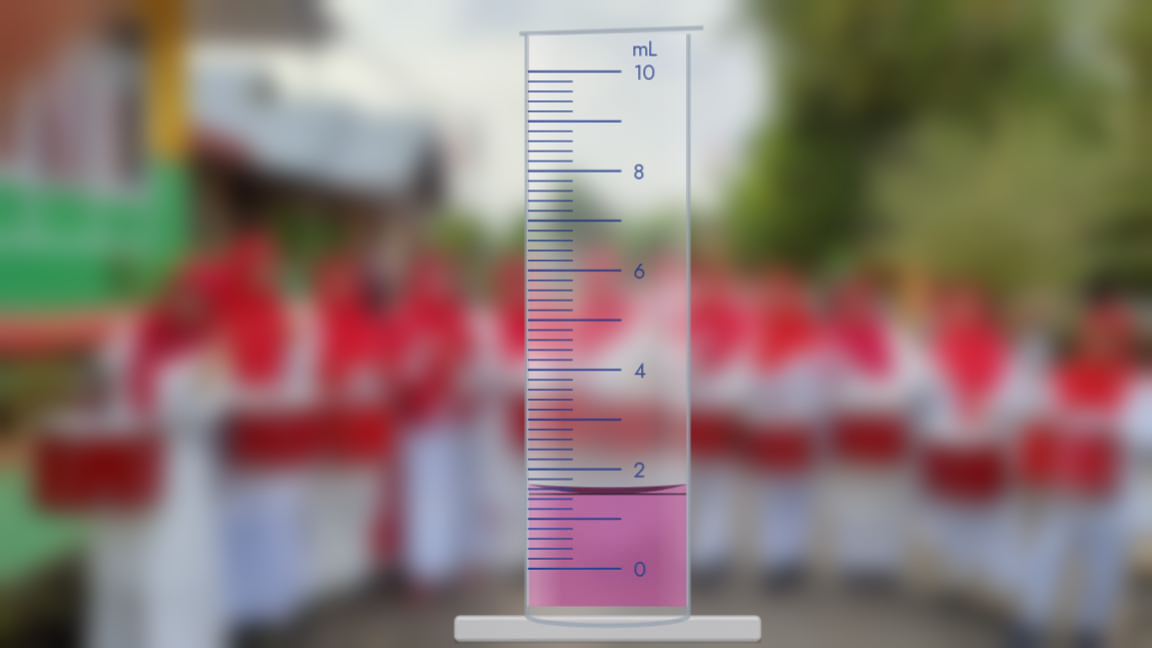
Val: 1.5 mL
